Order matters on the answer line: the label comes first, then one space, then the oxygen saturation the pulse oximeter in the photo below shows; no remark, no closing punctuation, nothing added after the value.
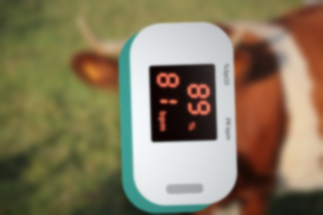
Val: 89 %
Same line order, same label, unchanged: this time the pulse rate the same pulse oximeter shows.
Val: 81 bpm
